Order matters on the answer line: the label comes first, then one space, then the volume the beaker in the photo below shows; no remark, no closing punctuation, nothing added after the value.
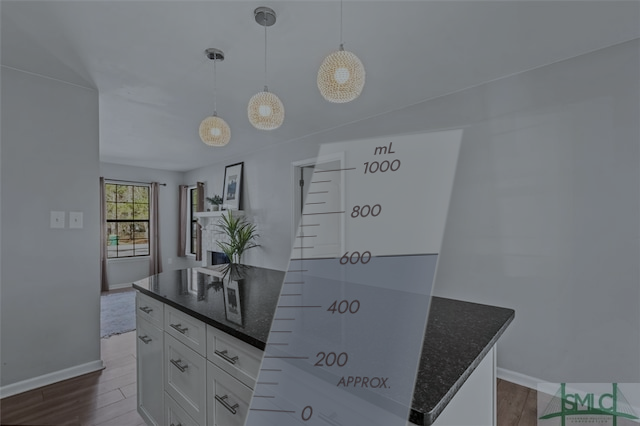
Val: 600 mL
